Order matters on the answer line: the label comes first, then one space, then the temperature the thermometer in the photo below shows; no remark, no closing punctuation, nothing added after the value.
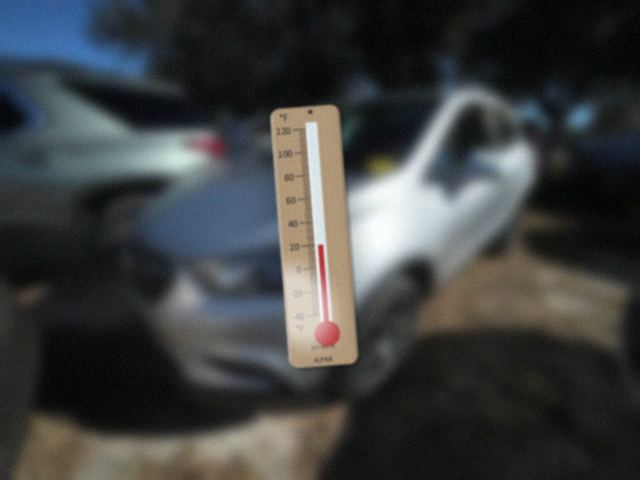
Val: 20 °F
